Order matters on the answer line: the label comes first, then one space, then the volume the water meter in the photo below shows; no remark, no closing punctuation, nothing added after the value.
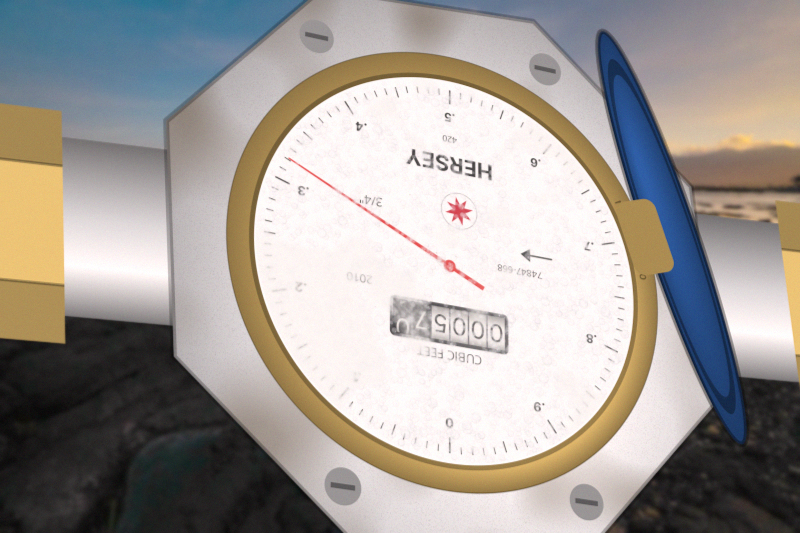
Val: 570.32 ft³
